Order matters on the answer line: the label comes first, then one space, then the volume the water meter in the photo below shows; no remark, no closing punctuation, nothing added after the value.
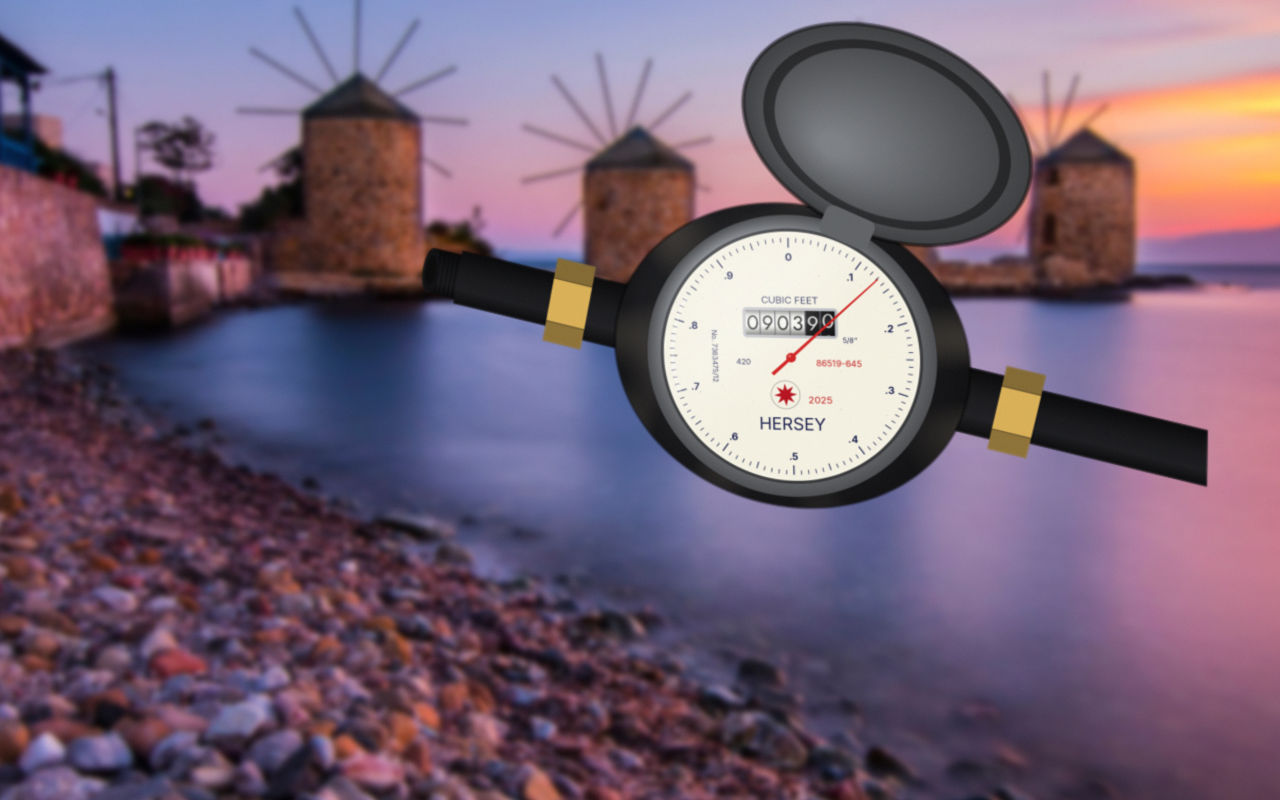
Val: 90390.13 ft³
